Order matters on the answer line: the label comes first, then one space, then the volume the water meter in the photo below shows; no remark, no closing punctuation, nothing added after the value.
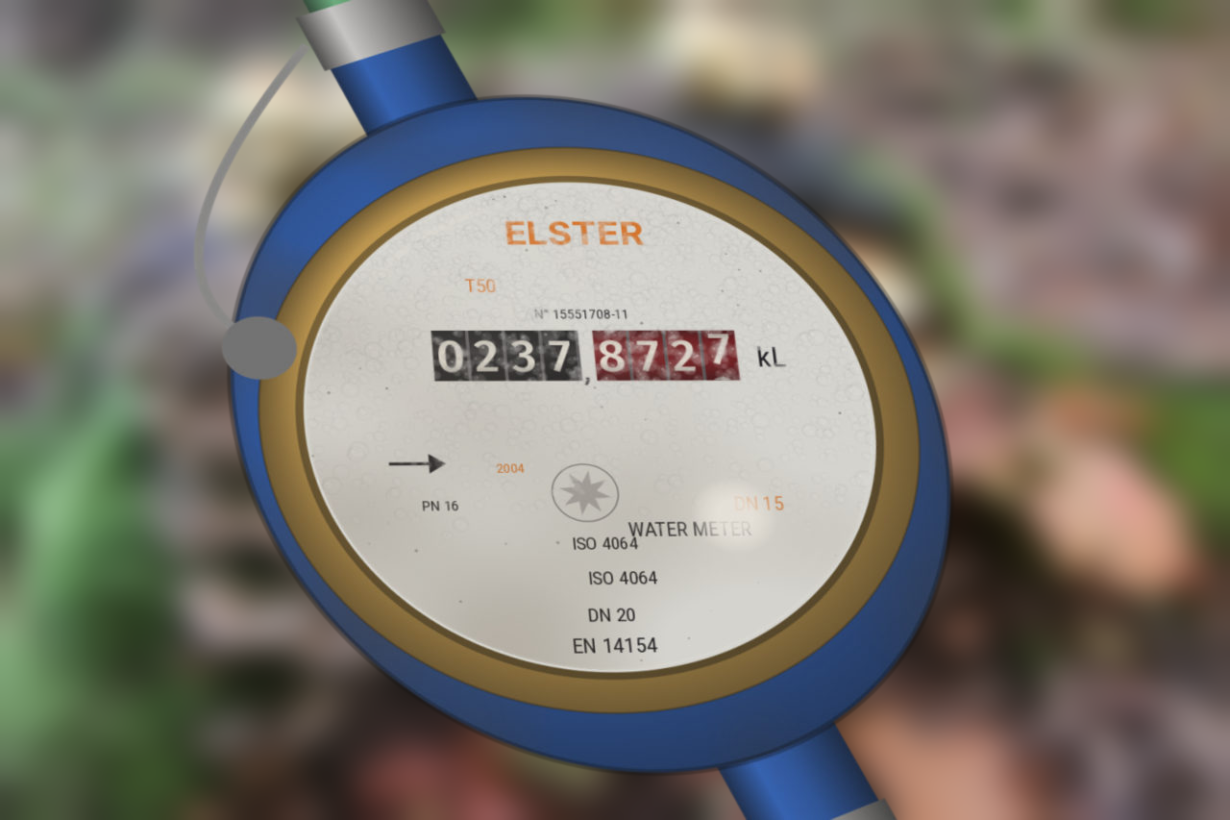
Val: 237.8727 kL
